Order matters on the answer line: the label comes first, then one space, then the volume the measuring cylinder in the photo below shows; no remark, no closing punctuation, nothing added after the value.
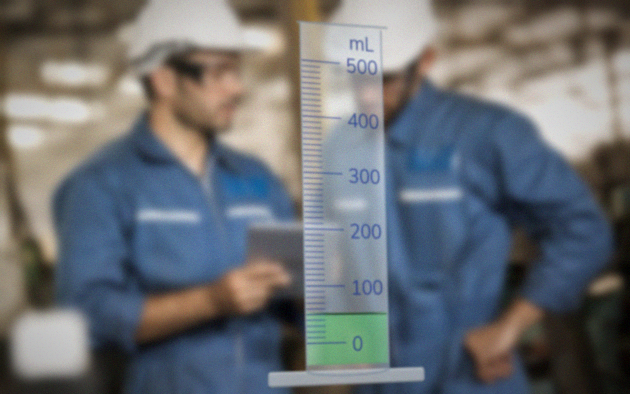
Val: 50 mL
